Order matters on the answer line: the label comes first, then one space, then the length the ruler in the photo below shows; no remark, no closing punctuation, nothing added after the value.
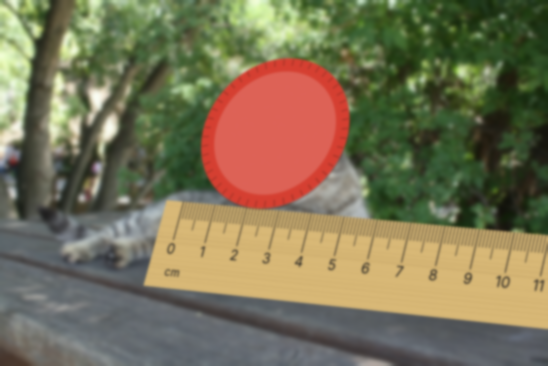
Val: 4.5 cm
